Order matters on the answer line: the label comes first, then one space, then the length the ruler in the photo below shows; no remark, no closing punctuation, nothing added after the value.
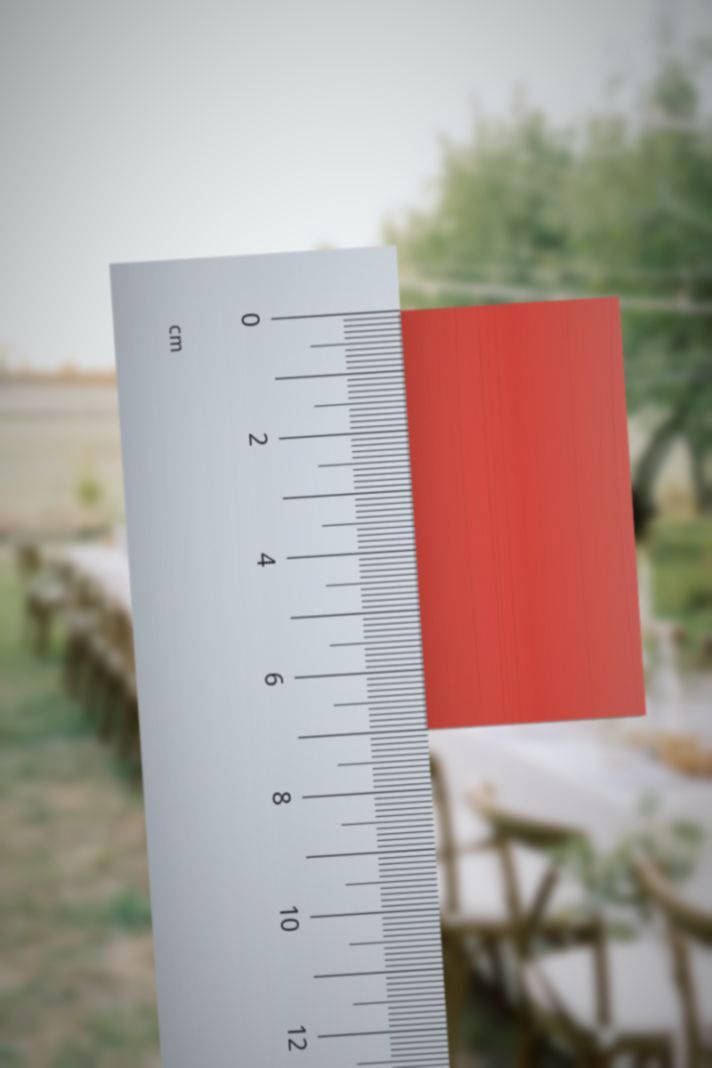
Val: 7 cm
